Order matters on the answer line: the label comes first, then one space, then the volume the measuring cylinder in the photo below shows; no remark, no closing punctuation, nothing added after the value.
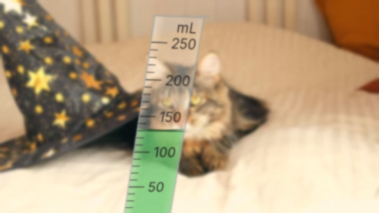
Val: 130 mL
